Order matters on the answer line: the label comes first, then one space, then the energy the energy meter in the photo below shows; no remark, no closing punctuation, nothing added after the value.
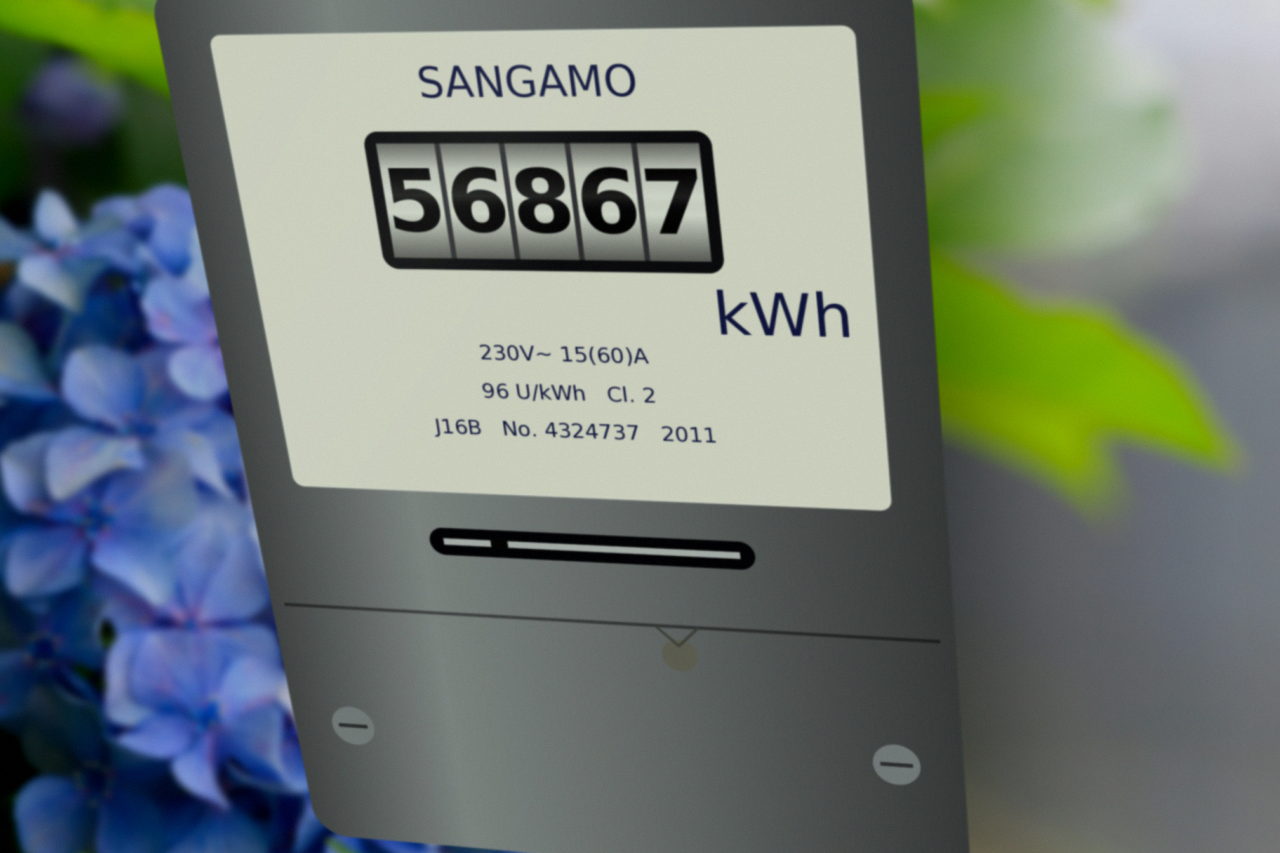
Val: 56867 kWh
